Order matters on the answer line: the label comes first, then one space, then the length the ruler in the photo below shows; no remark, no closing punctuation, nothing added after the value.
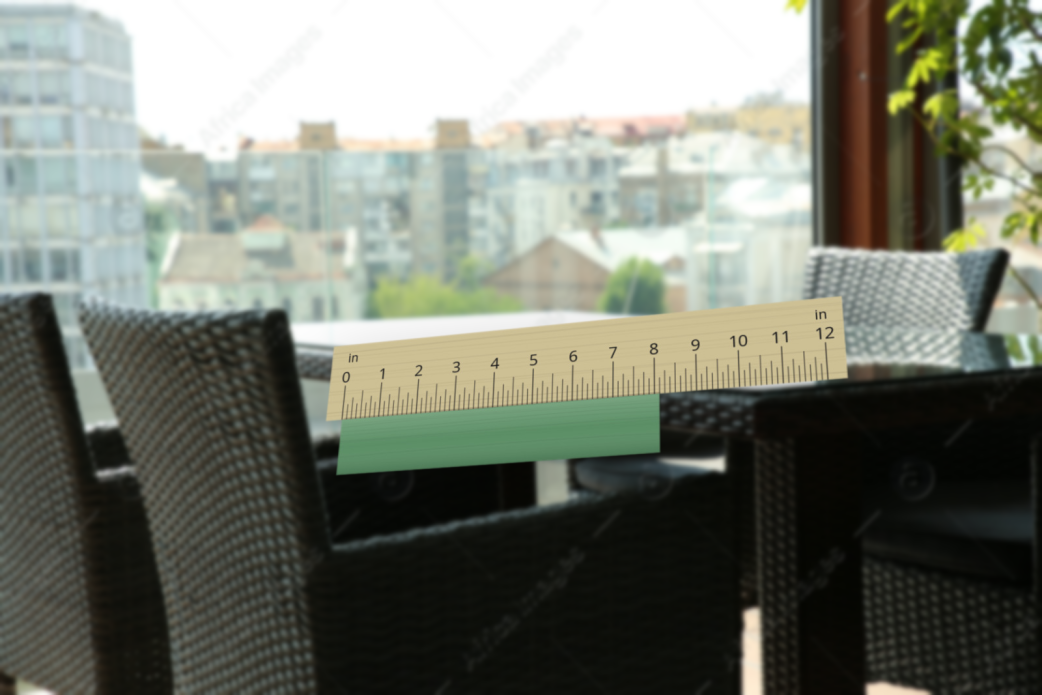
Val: 8.125 in
